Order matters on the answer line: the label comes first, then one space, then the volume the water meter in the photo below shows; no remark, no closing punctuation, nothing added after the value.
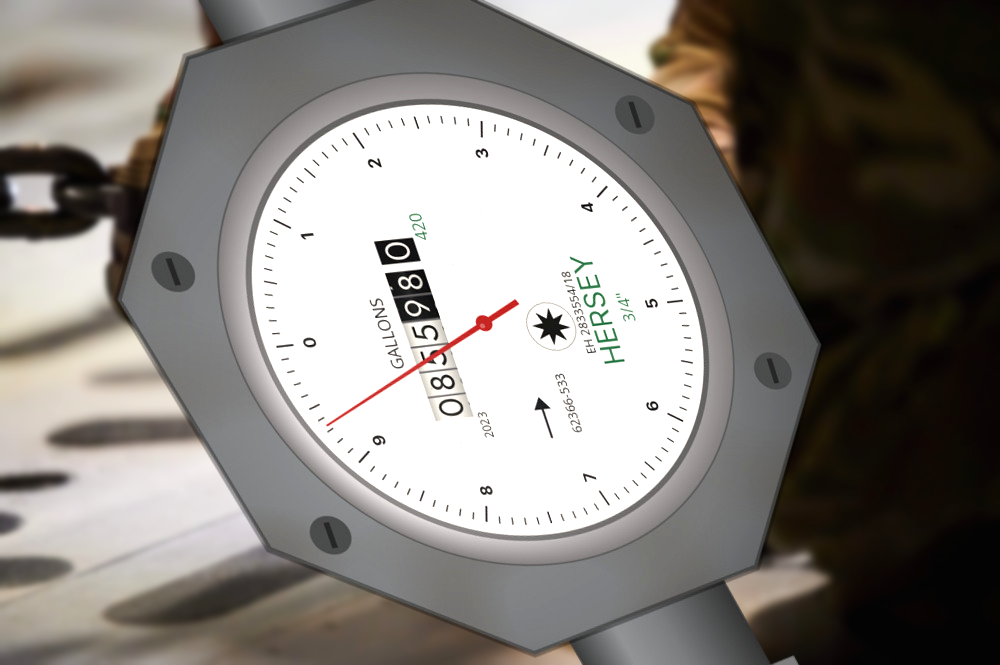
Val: 855979.3 gal
